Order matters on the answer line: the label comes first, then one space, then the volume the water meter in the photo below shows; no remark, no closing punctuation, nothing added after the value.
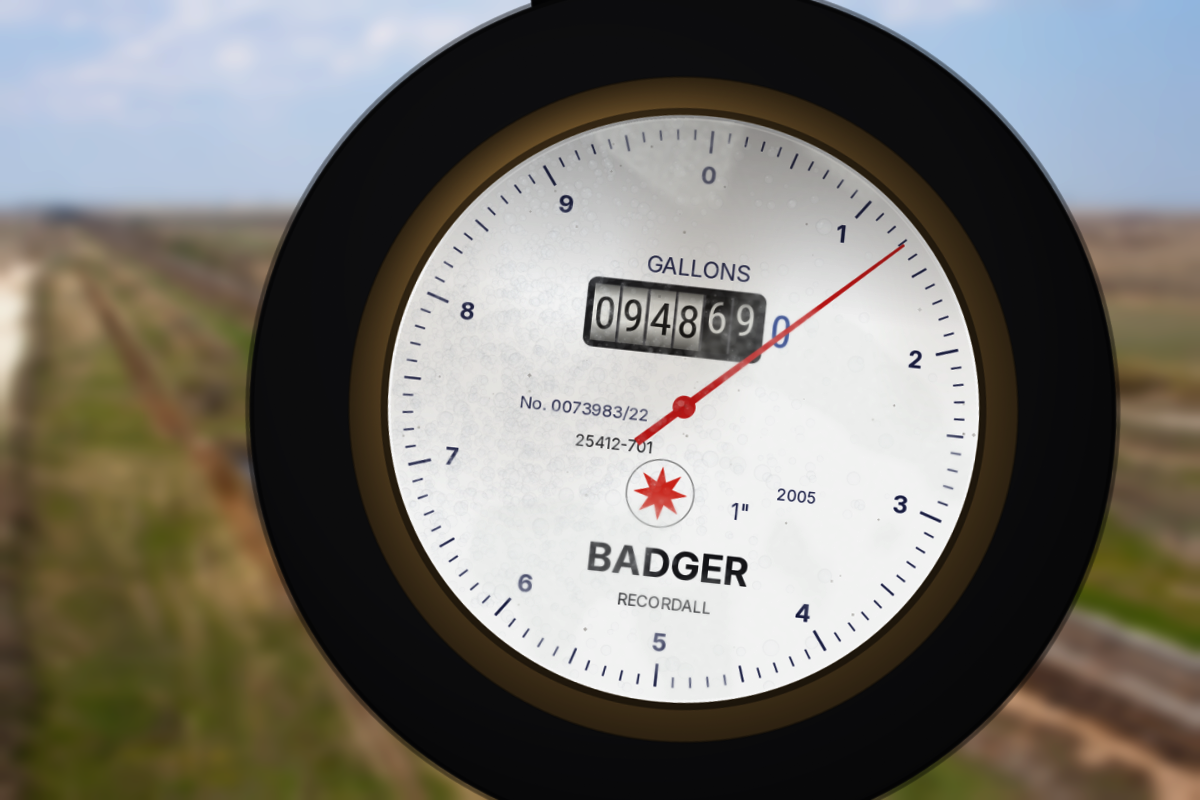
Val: 948691.3 gal
